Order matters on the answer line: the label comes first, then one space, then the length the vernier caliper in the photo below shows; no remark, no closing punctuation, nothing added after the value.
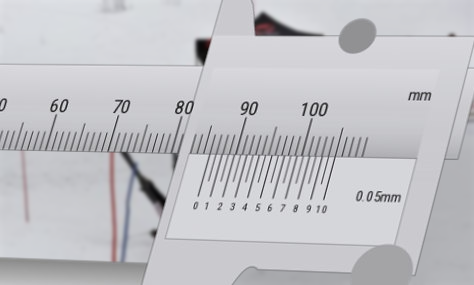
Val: 86.0 mm
